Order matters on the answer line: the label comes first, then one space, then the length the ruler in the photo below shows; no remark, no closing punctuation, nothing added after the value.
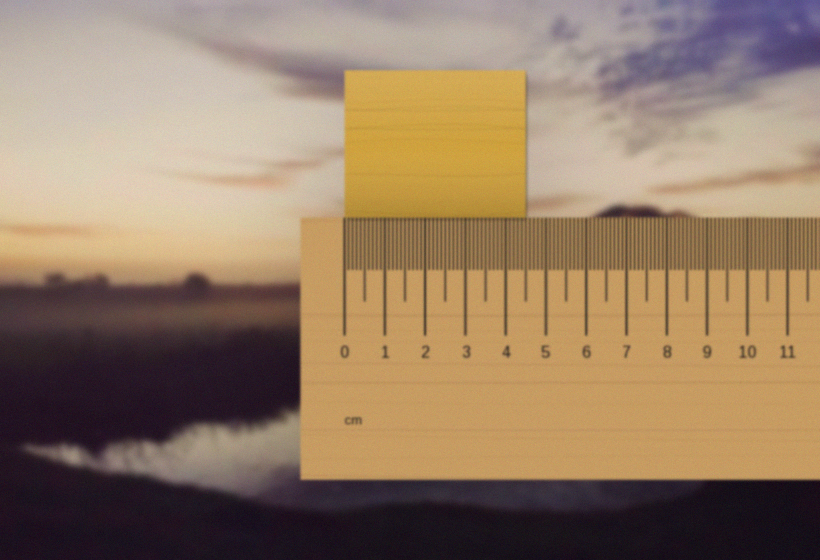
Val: 4.5 cm
